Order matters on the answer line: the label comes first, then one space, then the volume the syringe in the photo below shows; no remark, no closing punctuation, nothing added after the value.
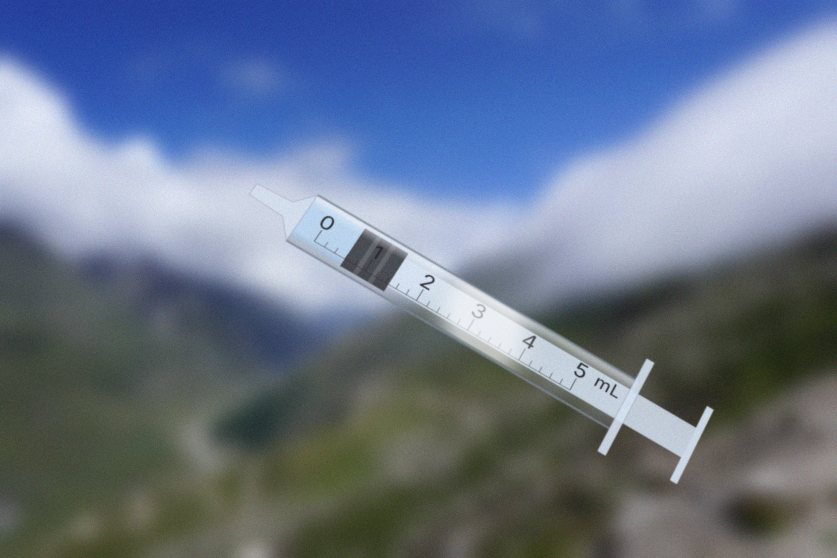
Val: 0.6 mL
